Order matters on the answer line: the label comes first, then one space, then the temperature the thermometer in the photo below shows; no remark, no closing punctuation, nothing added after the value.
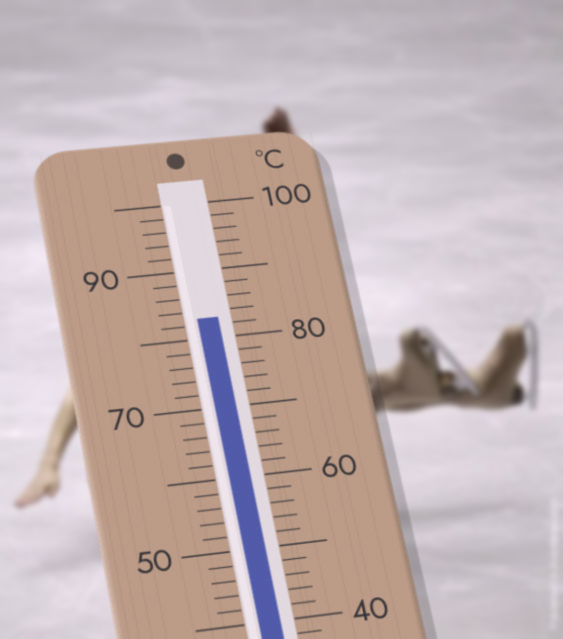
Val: 83 °C
